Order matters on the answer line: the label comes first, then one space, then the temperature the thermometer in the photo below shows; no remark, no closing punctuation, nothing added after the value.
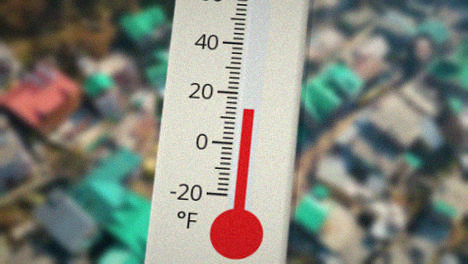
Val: 14 °F
